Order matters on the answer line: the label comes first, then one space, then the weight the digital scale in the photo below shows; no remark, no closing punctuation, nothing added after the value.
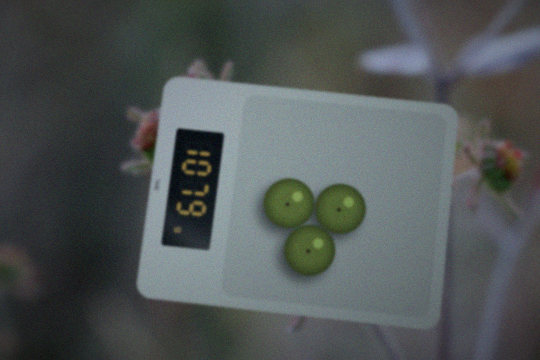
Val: 1079 g
